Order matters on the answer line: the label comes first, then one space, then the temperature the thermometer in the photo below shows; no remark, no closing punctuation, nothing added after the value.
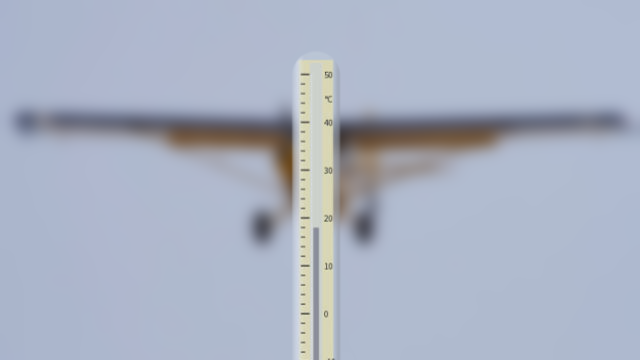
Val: 18 °C
